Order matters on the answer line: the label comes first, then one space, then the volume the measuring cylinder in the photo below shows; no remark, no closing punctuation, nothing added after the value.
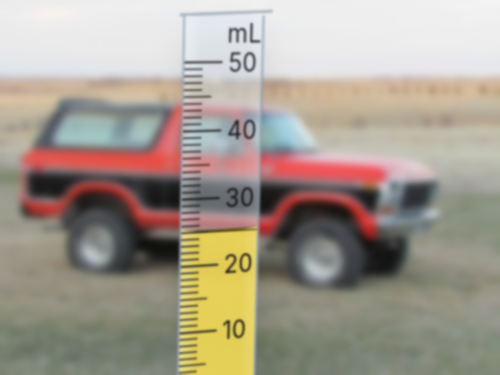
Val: 25 mL
